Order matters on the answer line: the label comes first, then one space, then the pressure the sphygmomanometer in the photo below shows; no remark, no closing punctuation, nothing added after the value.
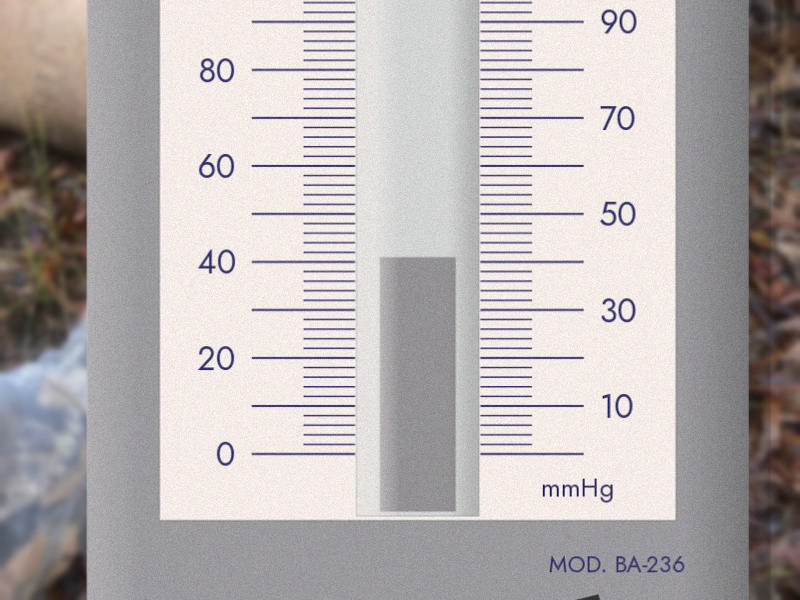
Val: 41 mmHg
